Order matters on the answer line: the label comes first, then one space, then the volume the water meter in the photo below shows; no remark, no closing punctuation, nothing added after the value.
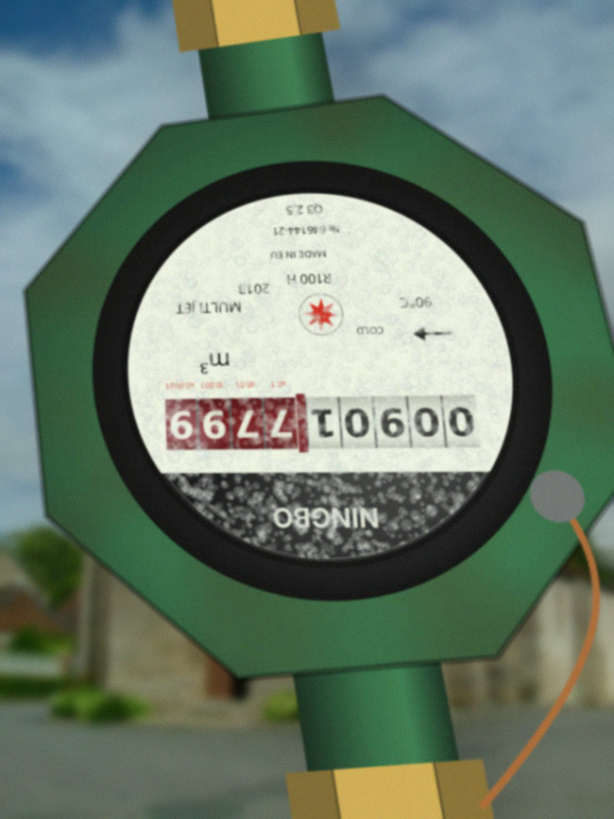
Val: 901.7799 m³
